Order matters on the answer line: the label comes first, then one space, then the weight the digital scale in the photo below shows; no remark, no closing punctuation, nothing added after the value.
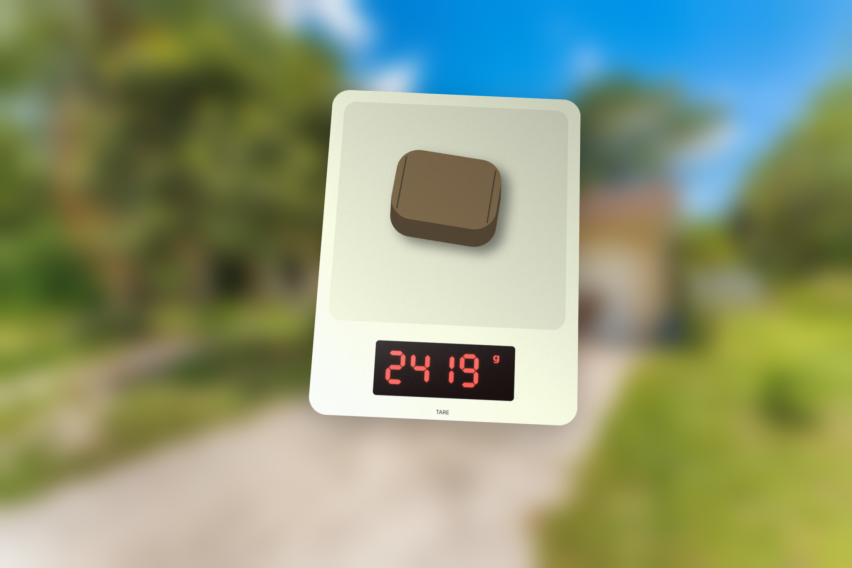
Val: 2419 g
